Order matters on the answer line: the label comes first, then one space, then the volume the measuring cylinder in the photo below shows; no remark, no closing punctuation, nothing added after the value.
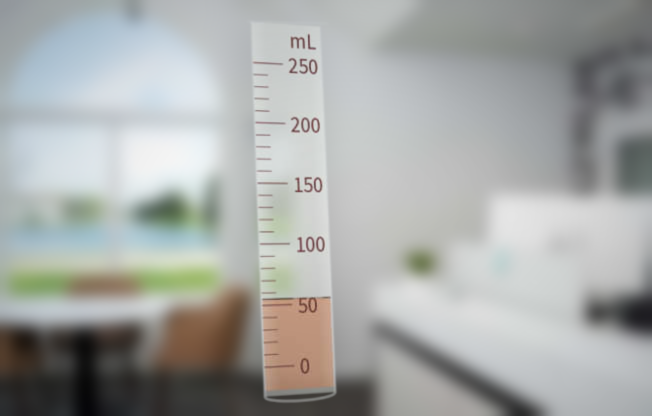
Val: 55 mL
